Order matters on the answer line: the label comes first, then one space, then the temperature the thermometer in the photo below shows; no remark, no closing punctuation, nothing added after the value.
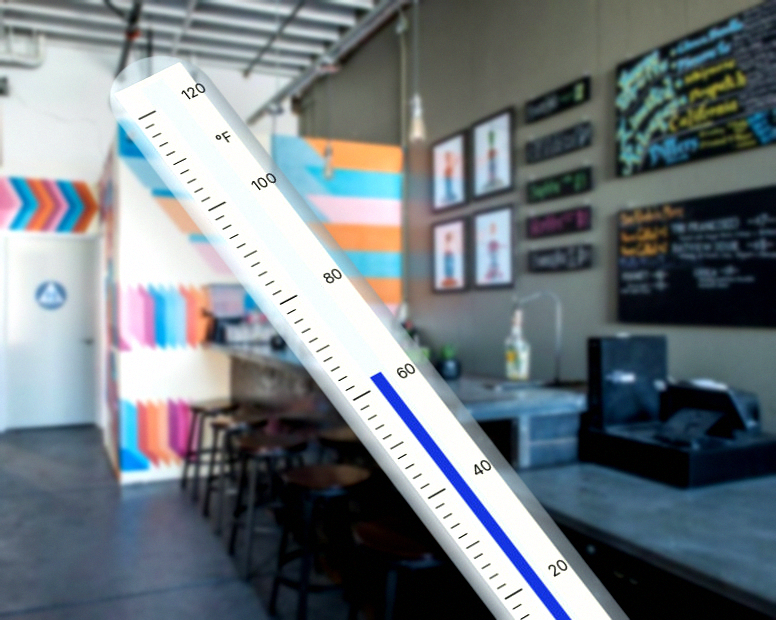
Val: 62 °F
